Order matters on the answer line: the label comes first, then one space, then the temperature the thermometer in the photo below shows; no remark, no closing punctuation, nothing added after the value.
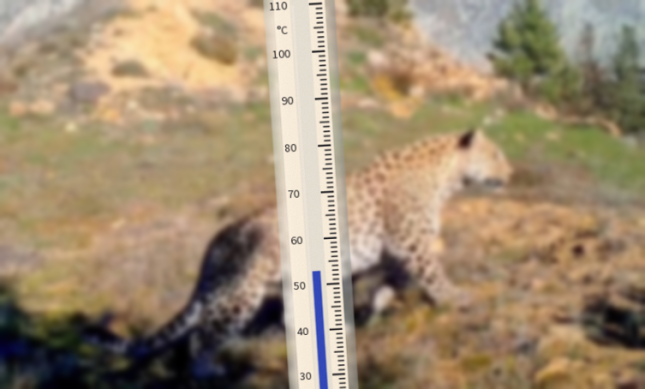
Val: 53 °C
